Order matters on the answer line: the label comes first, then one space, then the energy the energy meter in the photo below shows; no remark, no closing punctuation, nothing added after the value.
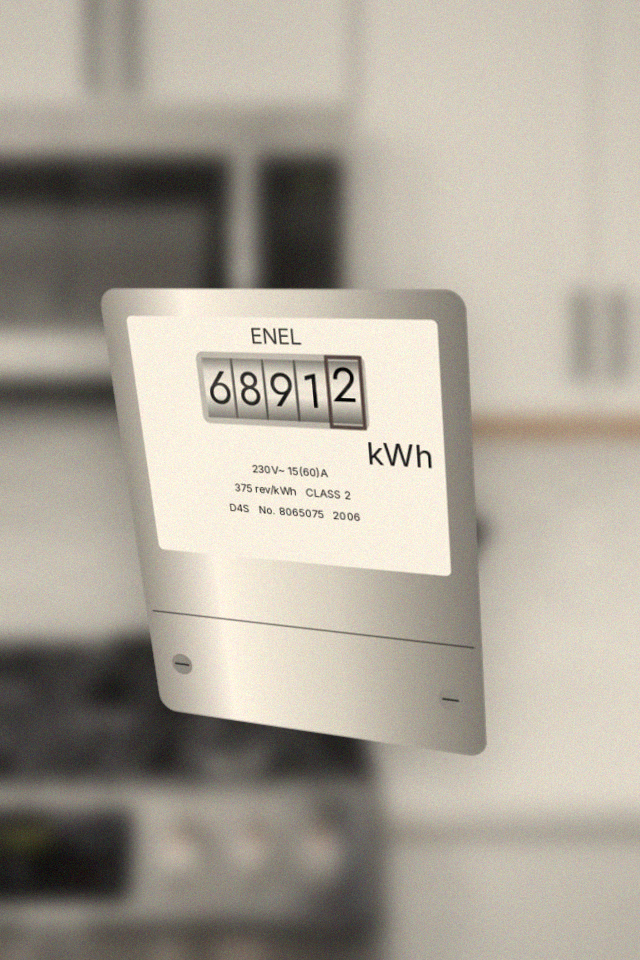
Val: 6891.2 kWh
